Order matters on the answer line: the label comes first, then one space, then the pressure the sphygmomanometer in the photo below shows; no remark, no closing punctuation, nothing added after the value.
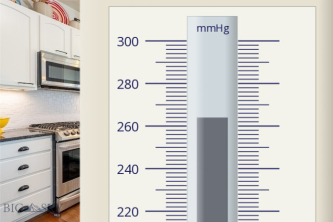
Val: 264 mmHg
